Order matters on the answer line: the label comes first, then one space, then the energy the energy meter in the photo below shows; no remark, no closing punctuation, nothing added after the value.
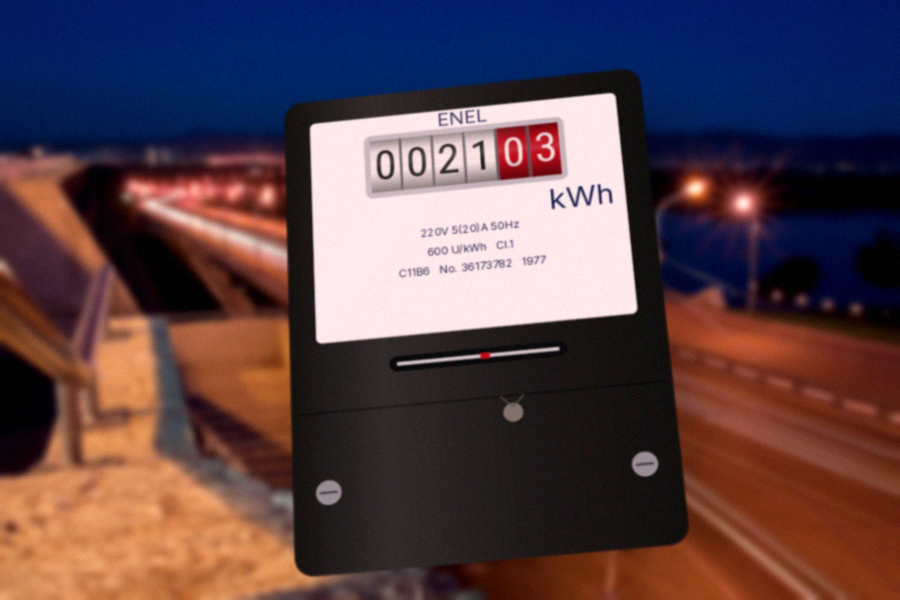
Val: 21.03 kWh
